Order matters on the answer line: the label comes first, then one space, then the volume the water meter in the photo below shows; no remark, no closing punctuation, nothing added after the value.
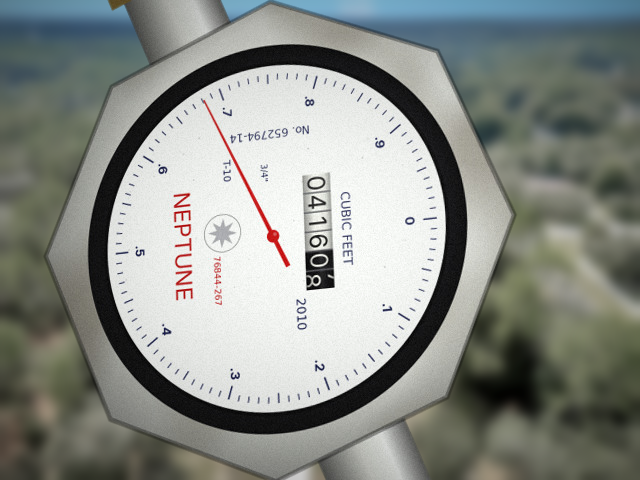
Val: 41607.68 ft³
